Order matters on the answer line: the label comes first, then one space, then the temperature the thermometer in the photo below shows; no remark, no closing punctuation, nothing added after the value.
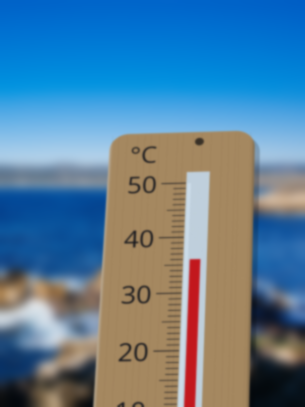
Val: 36 °C
